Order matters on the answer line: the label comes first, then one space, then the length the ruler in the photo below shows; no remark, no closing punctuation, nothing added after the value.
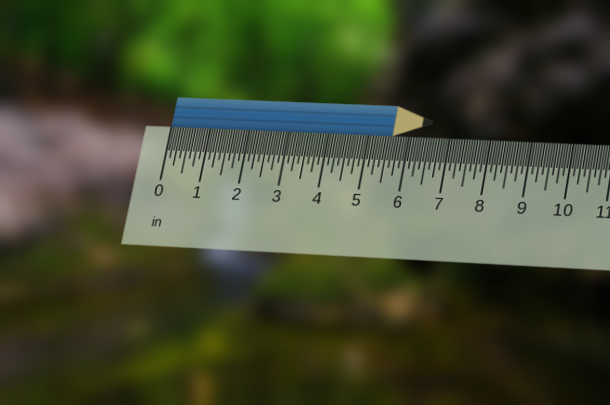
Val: 6.5 in
